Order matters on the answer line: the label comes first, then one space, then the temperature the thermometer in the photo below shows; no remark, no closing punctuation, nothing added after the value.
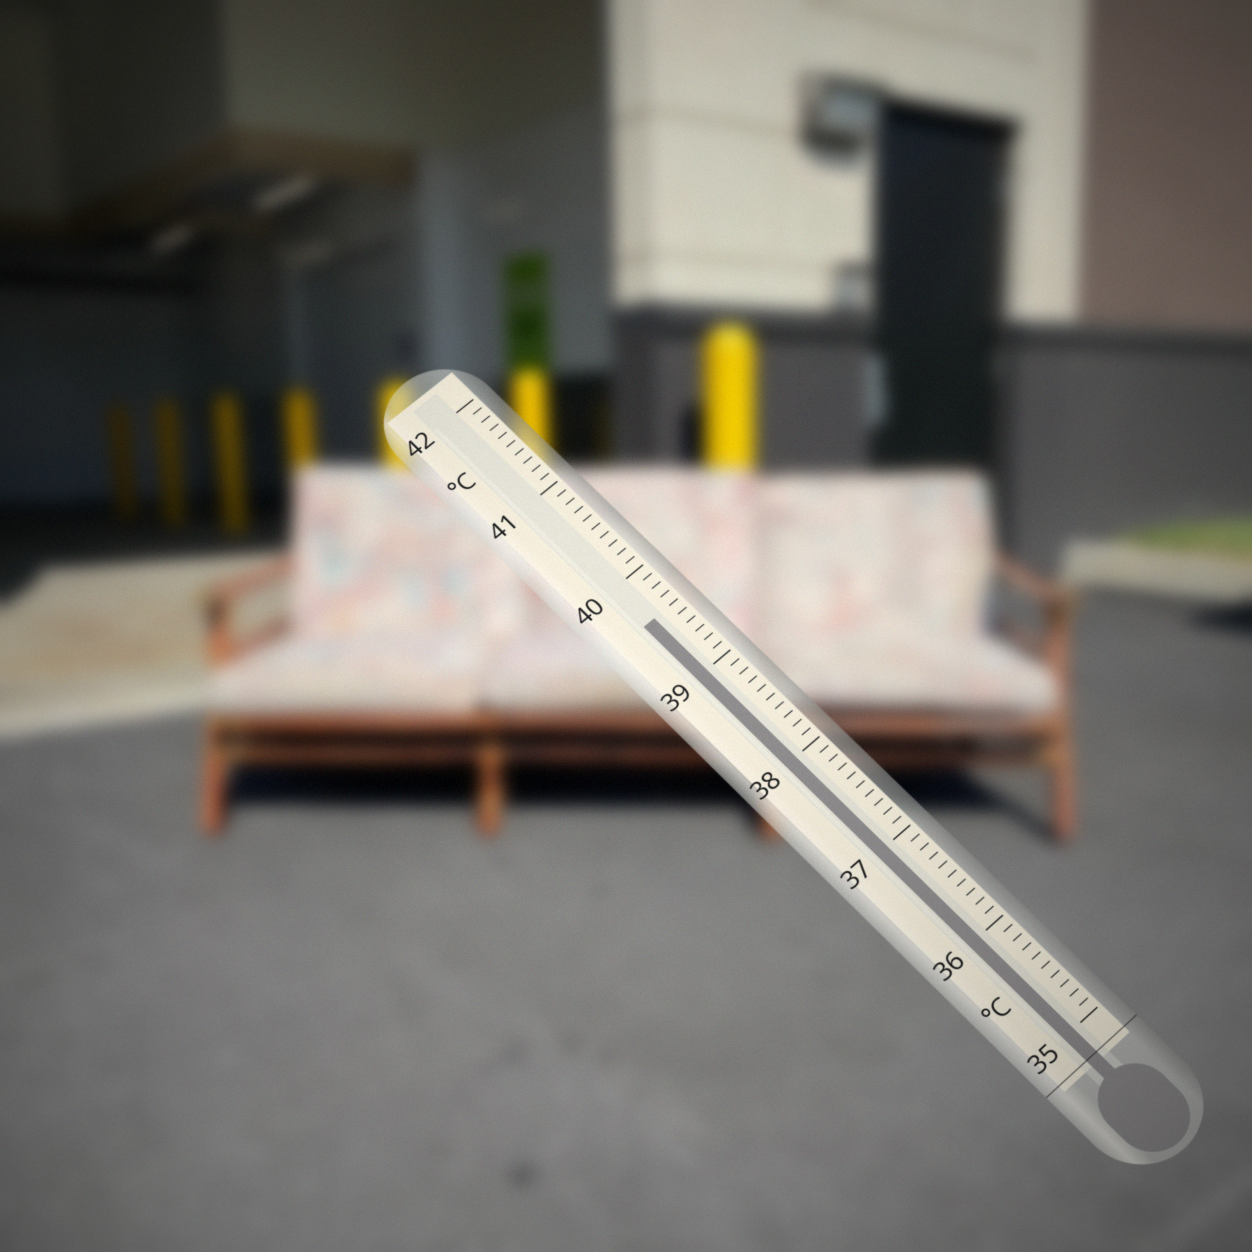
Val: 39.6 °C
